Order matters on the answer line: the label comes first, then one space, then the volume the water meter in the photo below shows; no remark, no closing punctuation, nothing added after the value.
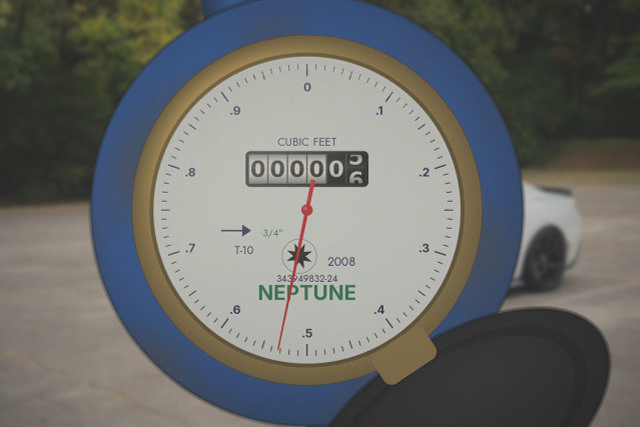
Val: 5.53 ft³
